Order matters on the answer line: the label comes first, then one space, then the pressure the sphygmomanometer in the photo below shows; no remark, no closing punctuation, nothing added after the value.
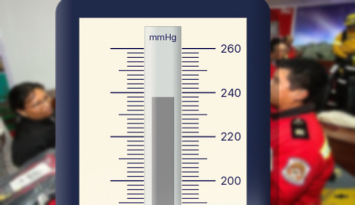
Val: 238 mmHg
